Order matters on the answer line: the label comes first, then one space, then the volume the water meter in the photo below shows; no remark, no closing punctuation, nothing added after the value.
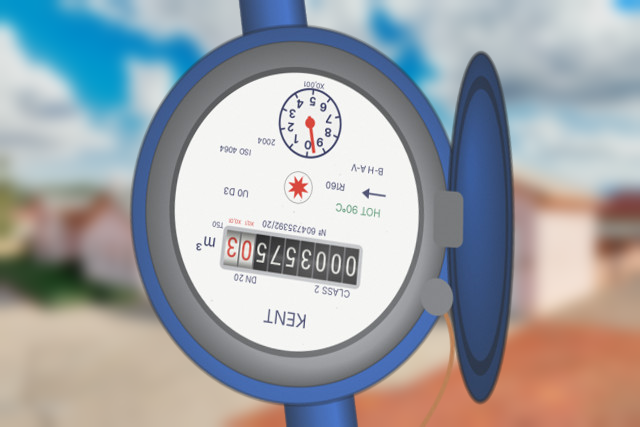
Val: 3575.029 m³
